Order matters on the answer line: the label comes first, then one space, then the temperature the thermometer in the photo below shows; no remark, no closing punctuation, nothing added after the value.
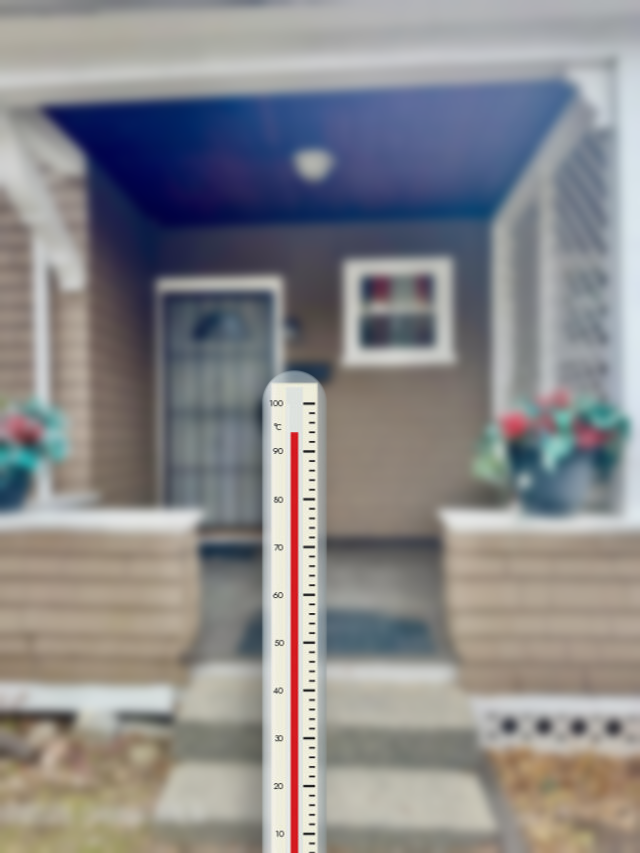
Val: 94 °C
